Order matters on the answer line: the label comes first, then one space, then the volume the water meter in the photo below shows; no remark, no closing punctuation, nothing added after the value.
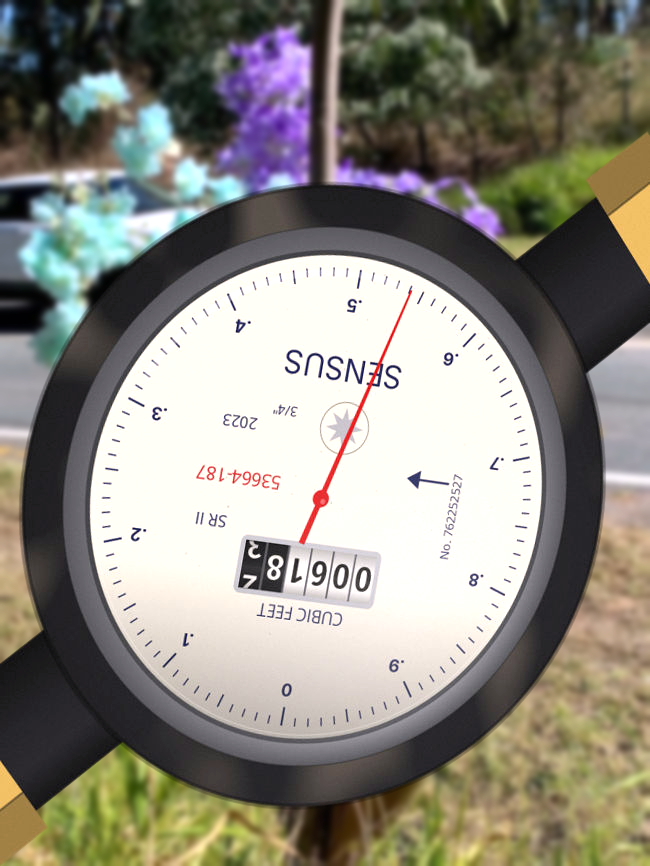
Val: 6182.54 ft³
